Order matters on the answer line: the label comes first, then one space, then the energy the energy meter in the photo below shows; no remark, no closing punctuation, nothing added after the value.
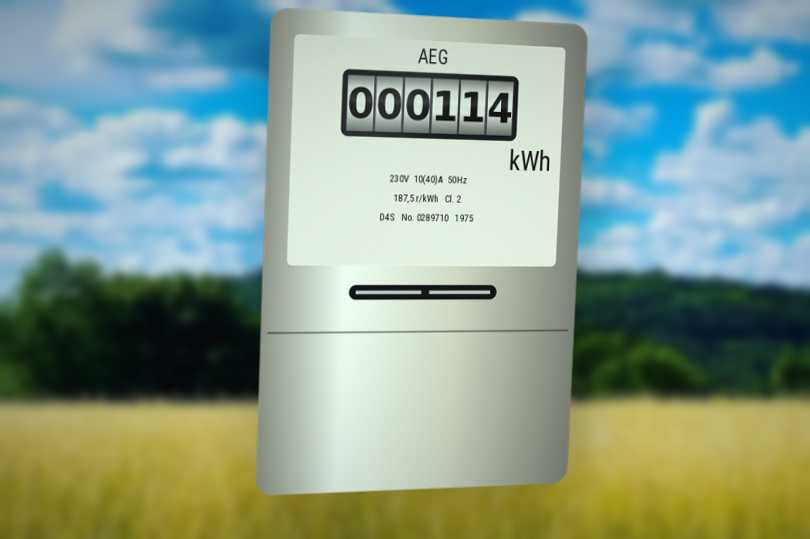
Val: 114 kWh
